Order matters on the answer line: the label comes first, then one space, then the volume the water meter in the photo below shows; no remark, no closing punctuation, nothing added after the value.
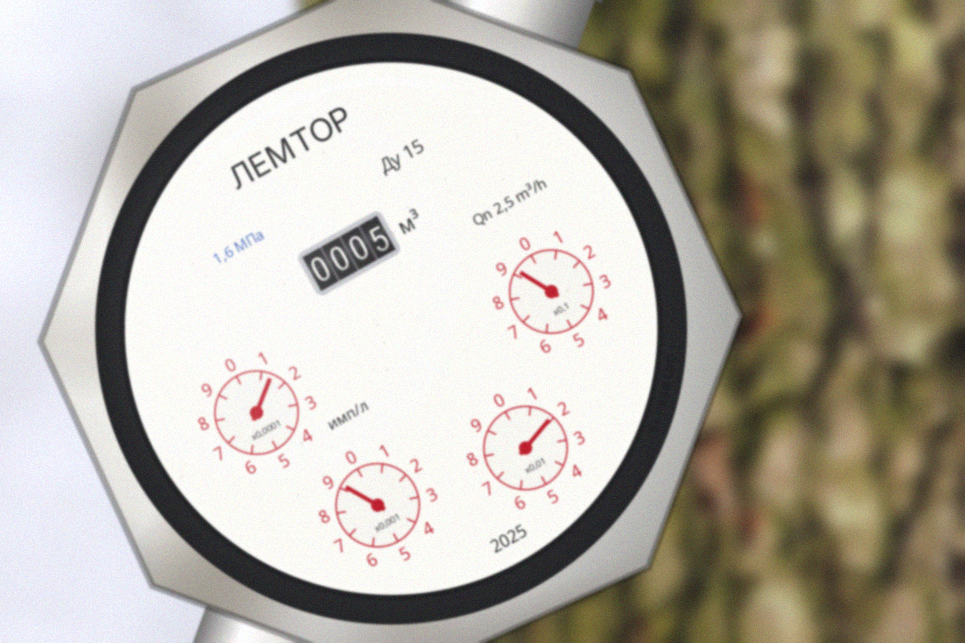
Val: 4.9191 m³
